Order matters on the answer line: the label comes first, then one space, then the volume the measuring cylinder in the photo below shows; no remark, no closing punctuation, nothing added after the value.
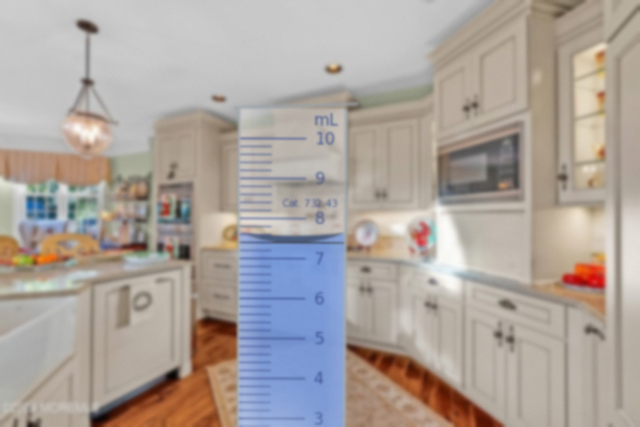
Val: 7.4 mL
